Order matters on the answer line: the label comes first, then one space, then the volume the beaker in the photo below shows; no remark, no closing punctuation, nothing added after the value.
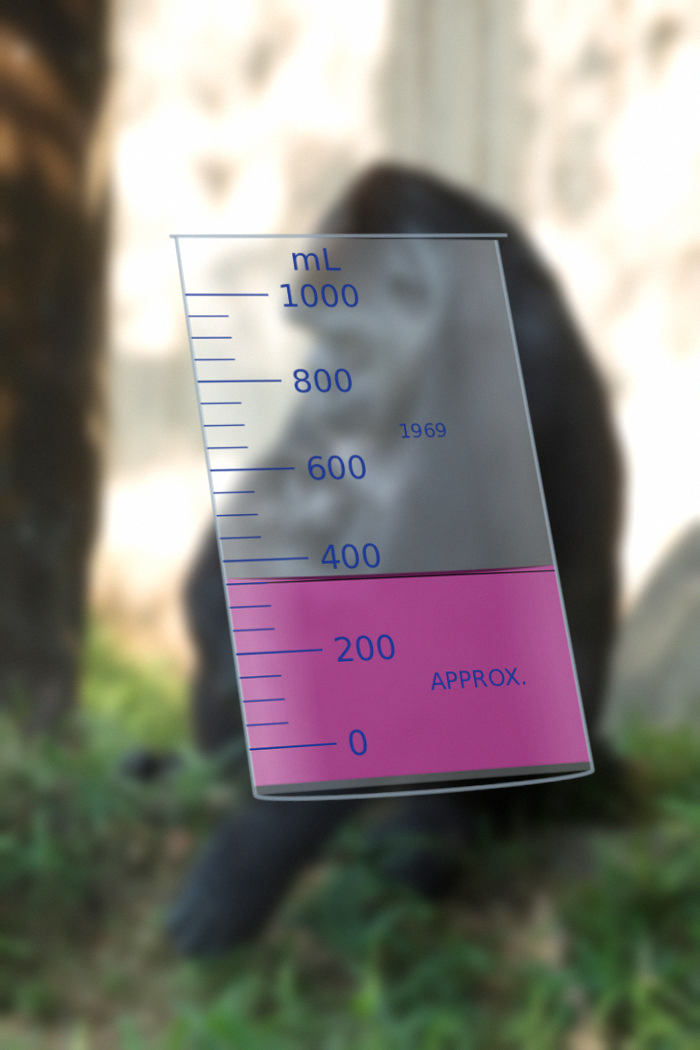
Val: 350 mL
